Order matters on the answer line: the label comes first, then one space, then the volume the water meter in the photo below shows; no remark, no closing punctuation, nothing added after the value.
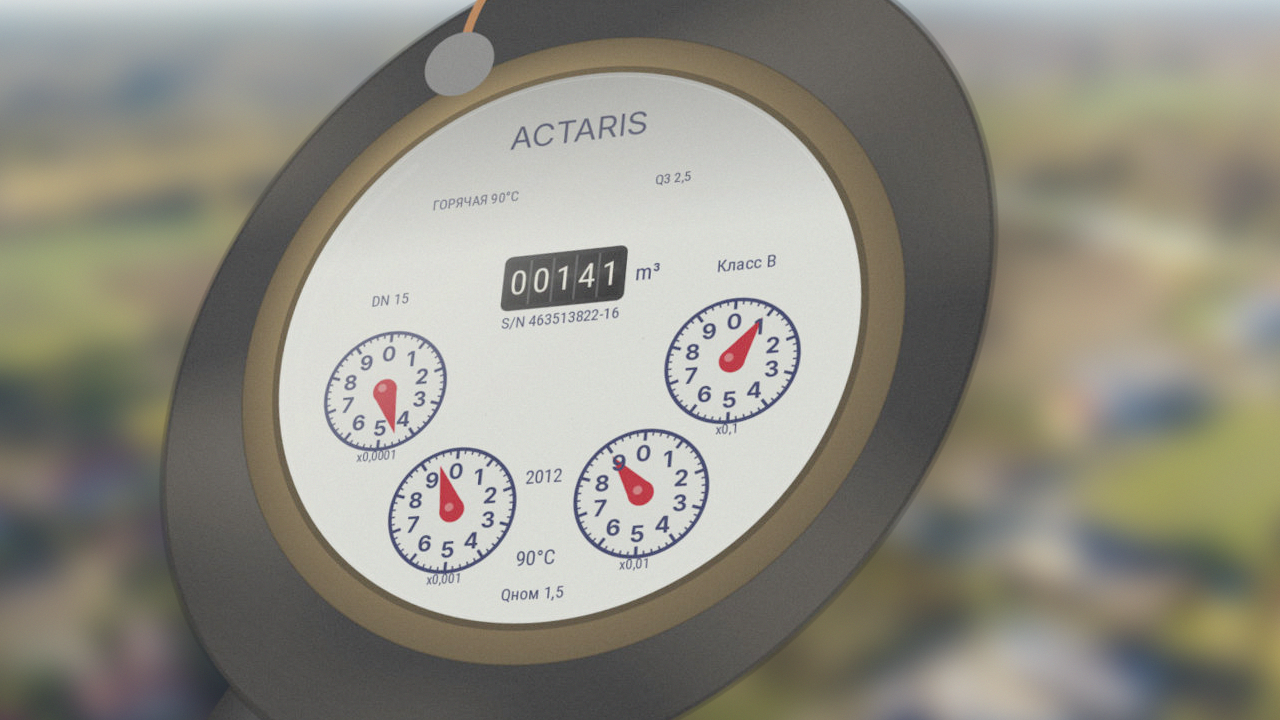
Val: 141.0894 m³
